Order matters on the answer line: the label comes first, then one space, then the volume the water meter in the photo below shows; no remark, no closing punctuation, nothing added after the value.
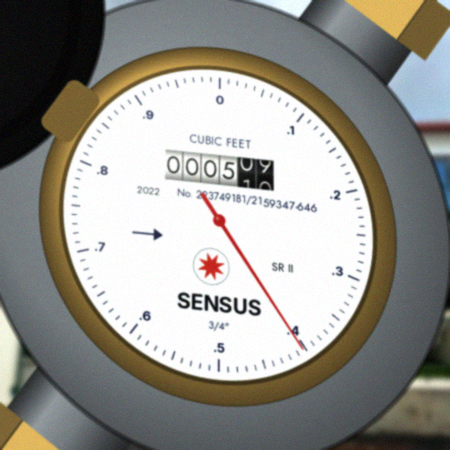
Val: 509.40 ft³
